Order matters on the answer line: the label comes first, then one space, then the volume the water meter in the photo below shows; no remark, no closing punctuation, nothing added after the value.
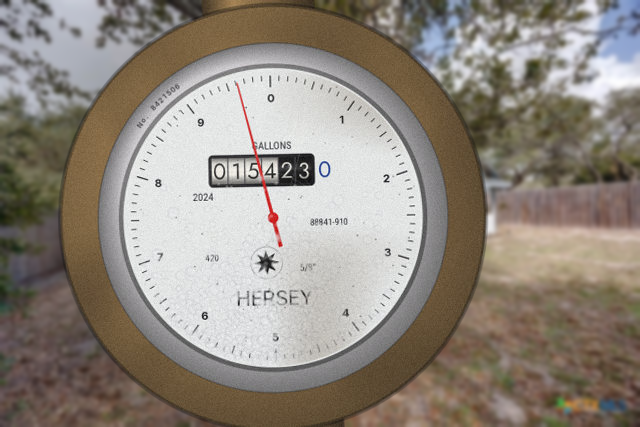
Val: 154229.6 gal
